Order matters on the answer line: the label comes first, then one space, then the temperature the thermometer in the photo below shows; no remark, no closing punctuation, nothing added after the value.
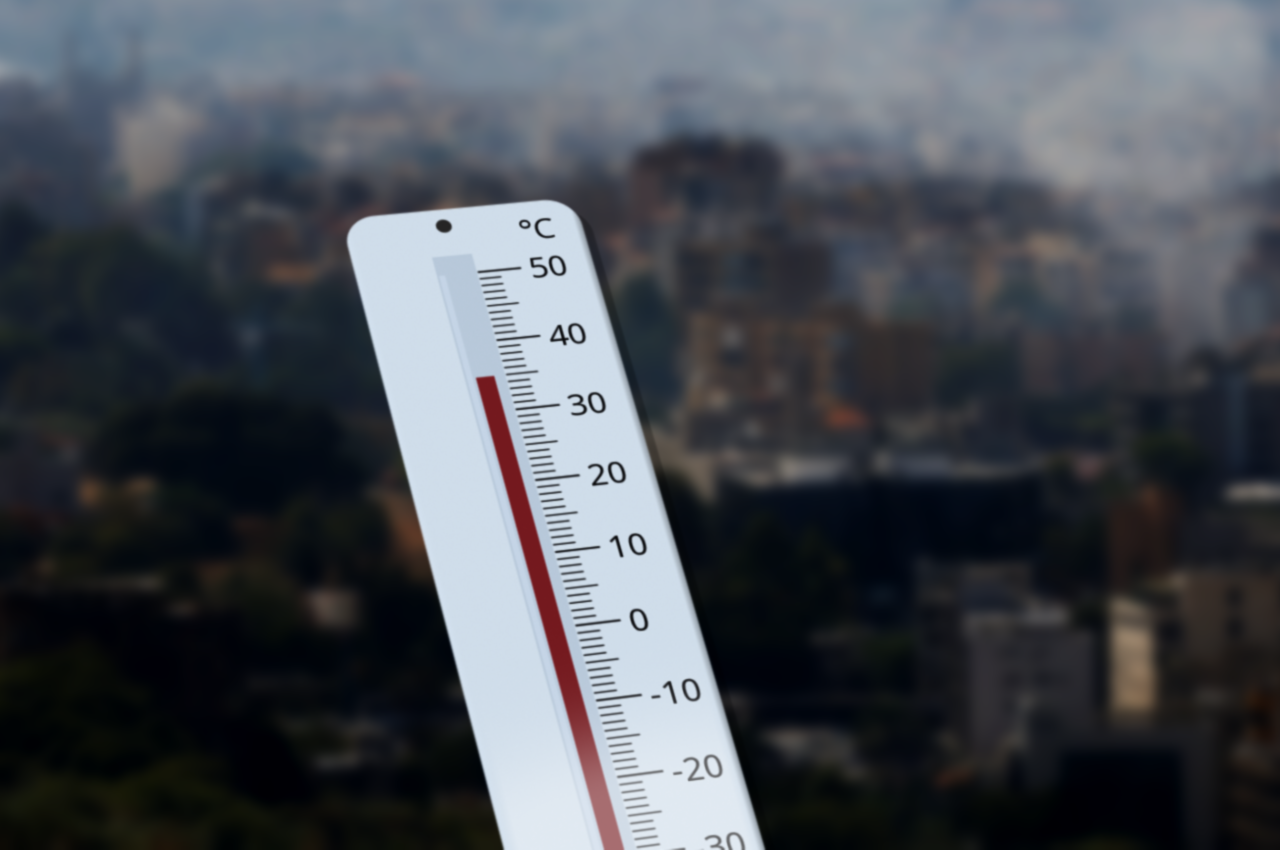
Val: 35 °C
